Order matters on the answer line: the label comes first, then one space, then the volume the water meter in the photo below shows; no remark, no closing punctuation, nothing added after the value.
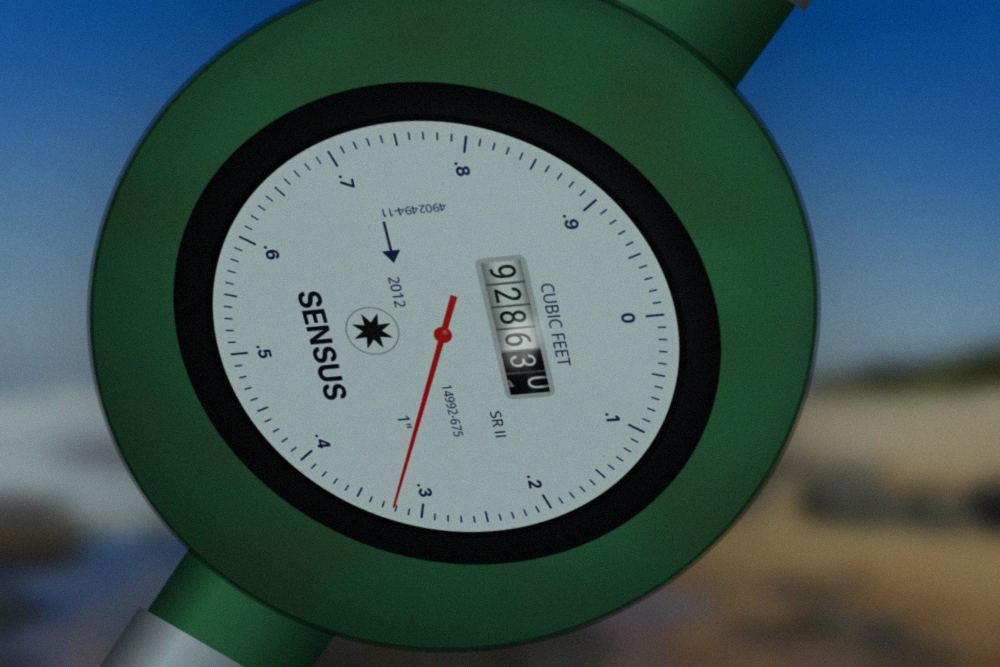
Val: 928630.32 ft³
